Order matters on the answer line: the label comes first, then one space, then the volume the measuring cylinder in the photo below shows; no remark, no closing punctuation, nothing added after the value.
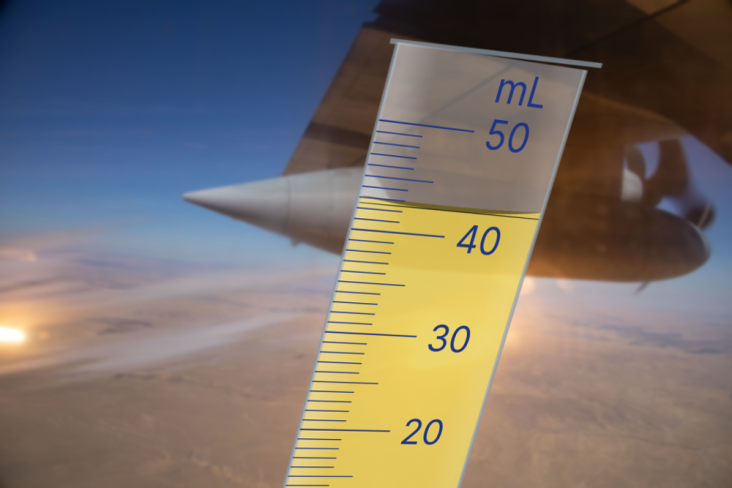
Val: 42.5 mL
